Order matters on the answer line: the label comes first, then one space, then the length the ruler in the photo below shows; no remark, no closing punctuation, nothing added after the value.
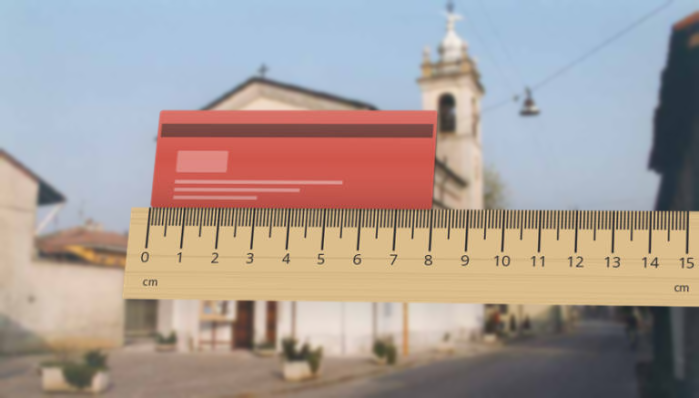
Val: 8 cm
